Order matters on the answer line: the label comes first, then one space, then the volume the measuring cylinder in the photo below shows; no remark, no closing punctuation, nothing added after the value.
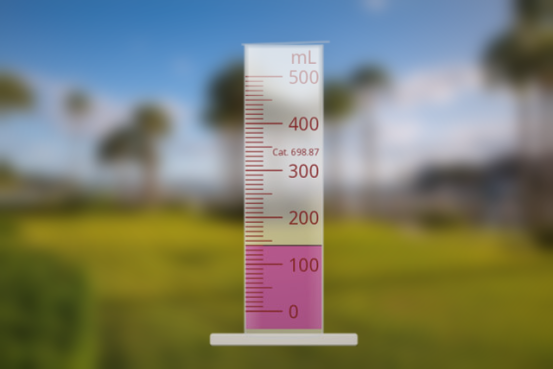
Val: 140 mL
